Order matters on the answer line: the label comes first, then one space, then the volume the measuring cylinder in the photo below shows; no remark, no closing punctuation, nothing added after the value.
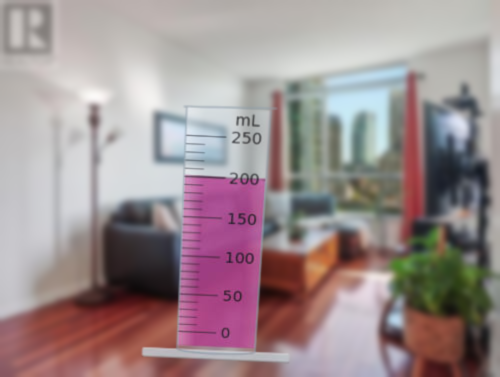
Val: 200 mL
